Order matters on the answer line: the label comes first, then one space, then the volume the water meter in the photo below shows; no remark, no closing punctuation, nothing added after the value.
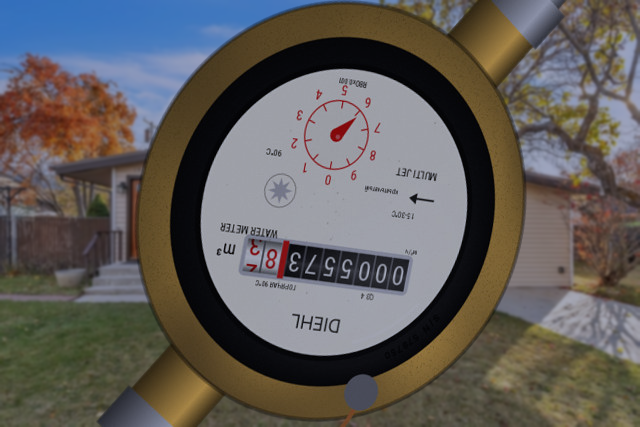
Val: 5573.826 m³
